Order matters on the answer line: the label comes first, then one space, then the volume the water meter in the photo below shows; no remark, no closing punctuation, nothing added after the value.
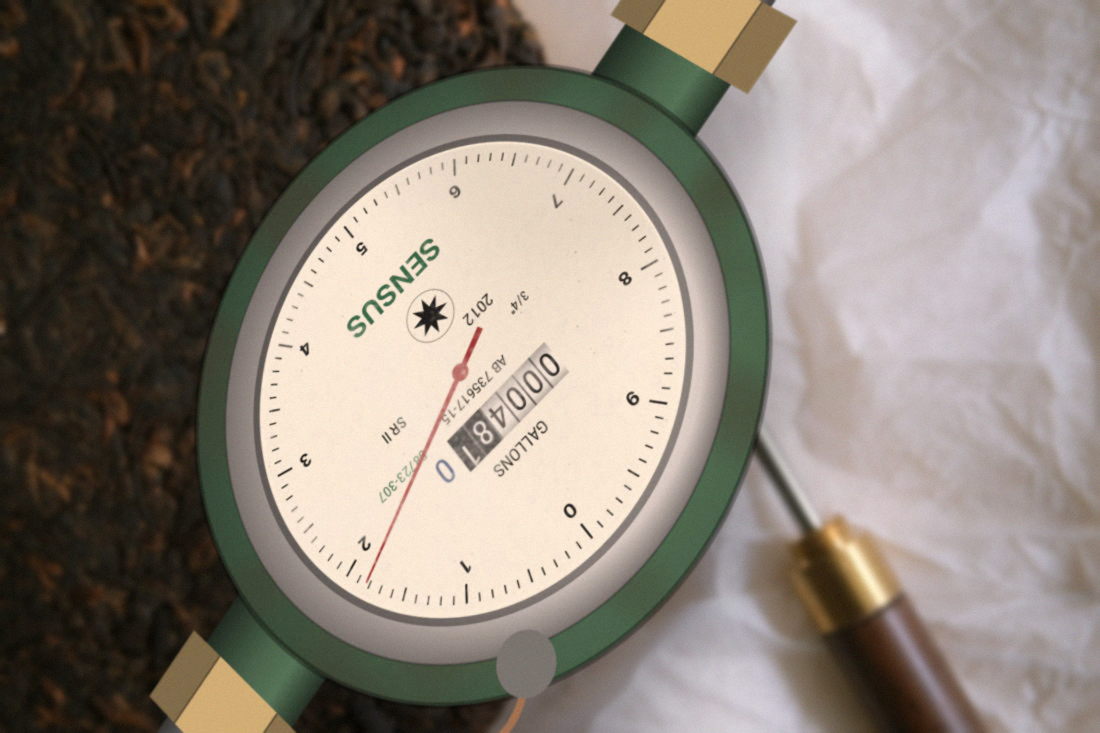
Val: 4811.8 gal
